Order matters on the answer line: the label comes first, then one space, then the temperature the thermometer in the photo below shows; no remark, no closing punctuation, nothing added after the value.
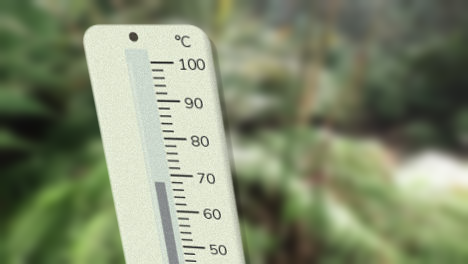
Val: 68 °C
